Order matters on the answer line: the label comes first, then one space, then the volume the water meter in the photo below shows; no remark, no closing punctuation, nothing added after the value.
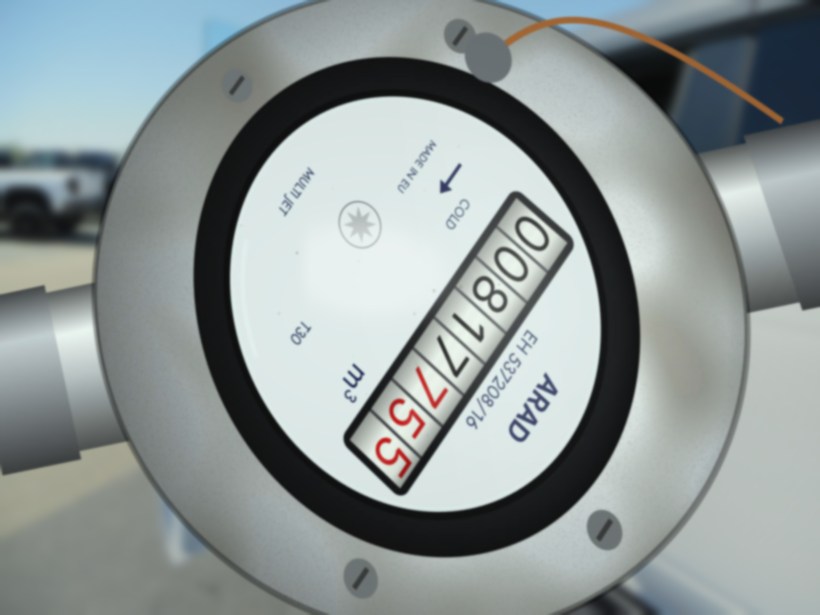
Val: 817.755 m³
